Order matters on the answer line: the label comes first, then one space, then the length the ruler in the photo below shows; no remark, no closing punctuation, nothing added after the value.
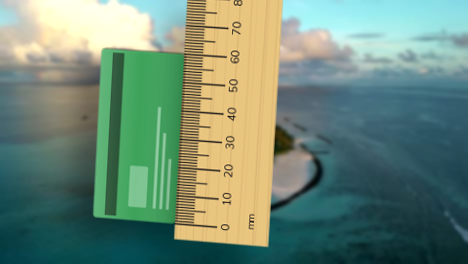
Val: 60 mm
